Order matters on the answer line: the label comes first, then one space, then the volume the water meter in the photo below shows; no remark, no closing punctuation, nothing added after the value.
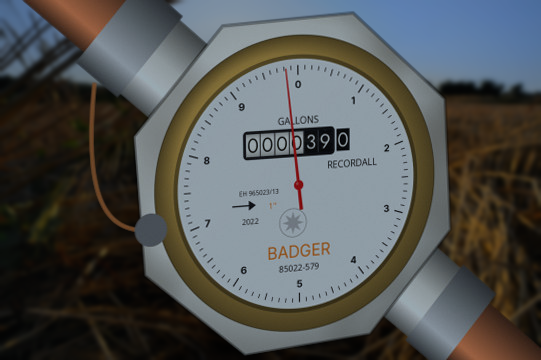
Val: 389.8 gal
